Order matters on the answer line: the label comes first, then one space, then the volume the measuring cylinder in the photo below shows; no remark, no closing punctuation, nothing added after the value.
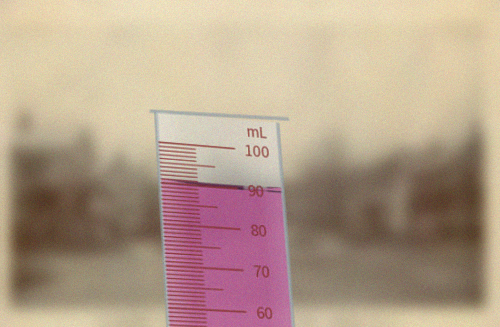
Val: 90 mL
